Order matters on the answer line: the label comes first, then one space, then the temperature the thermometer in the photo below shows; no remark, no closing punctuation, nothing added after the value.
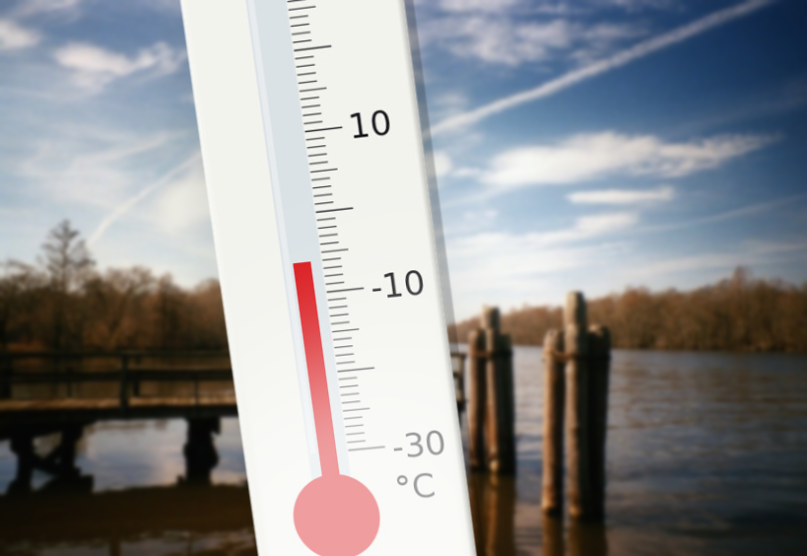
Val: -6 °C
